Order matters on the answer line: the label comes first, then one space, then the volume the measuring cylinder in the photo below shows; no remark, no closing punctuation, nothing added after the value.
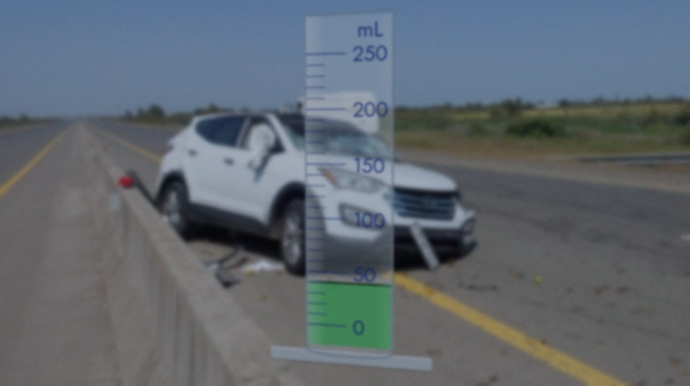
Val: 40 mL
